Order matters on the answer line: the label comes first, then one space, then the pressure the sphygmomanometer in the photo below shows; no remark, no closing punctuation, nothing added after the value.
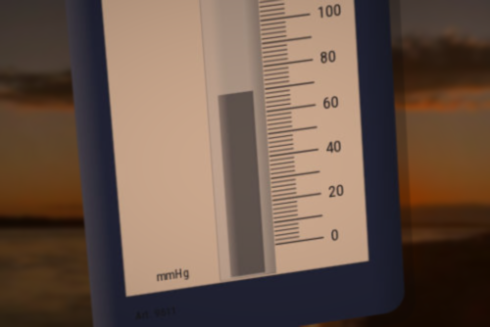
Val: 70 mmHg
